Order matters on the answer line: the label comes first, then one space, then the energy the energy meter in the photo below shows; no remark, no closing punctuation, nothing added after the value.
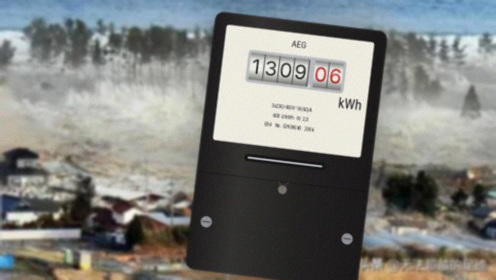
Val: 1309.06 kWh
